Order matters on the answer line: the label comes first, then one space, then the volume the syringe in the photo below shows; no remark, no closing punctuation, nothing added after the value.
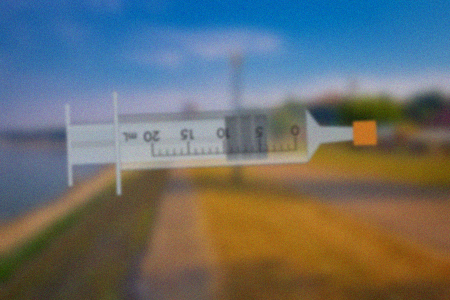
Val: 4 mL
